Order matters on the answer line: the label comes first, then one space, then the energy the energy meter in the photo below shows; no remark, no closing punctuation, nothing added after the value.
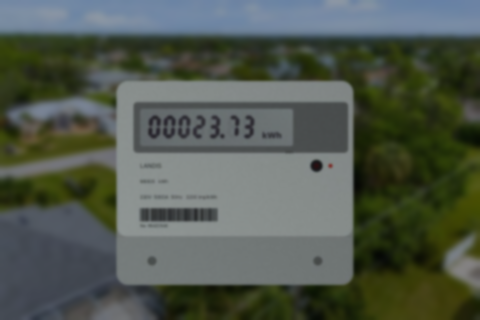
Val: 23.73 kWh
